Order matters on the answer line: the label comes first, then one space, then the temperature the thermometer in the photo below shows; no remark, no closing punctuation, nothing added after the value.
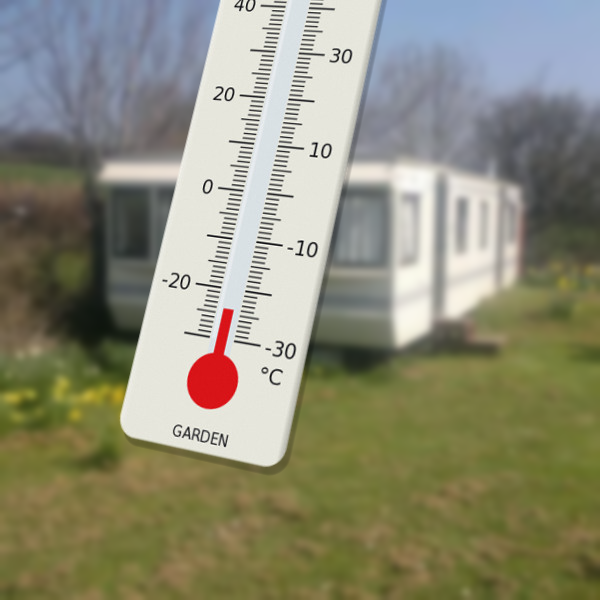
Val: -24 °C
